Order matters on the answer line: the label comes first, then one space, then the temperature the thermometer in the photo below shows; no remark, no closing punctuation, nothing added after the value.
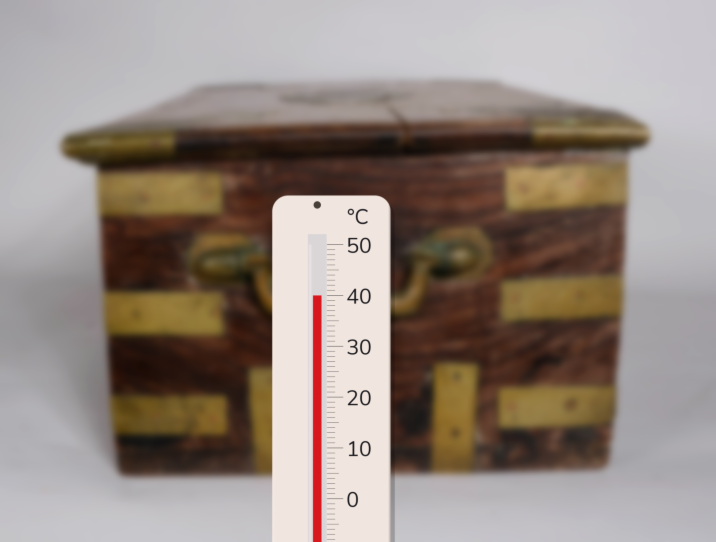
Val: 40 °C
